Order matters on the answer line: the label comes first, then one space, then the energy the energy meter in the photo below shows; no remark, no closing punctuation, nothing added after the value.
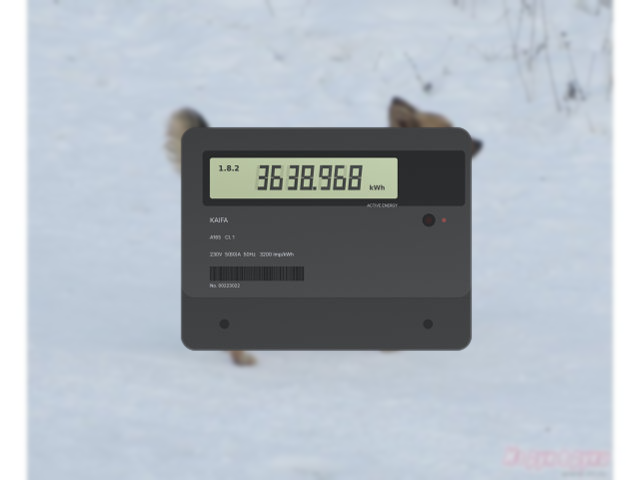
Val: 3638.968 kWh
